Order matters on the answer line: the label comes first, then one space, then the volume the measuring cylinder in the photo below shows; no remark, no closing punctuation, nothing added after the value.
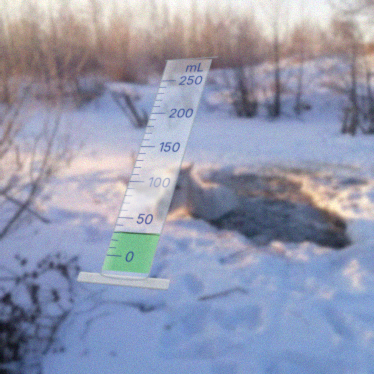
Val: 30 mL
